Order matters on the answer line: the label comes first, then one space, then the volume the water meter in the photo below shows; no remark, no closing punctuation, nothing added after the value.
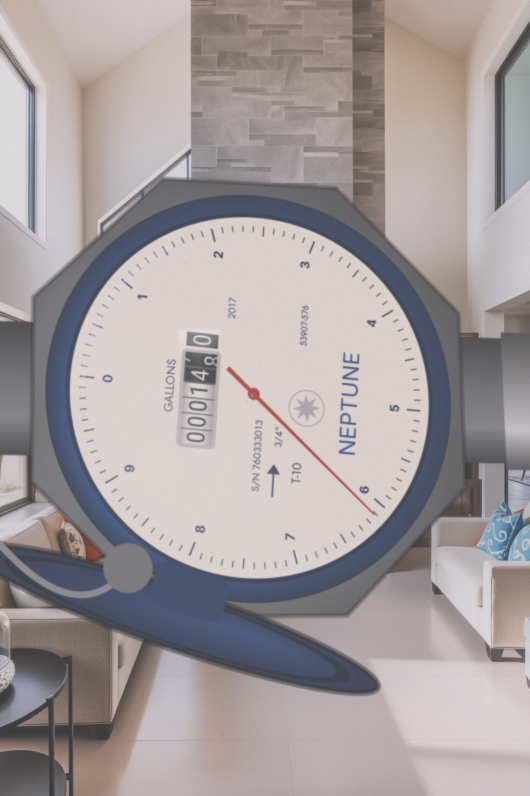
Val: 1476.1 gal
